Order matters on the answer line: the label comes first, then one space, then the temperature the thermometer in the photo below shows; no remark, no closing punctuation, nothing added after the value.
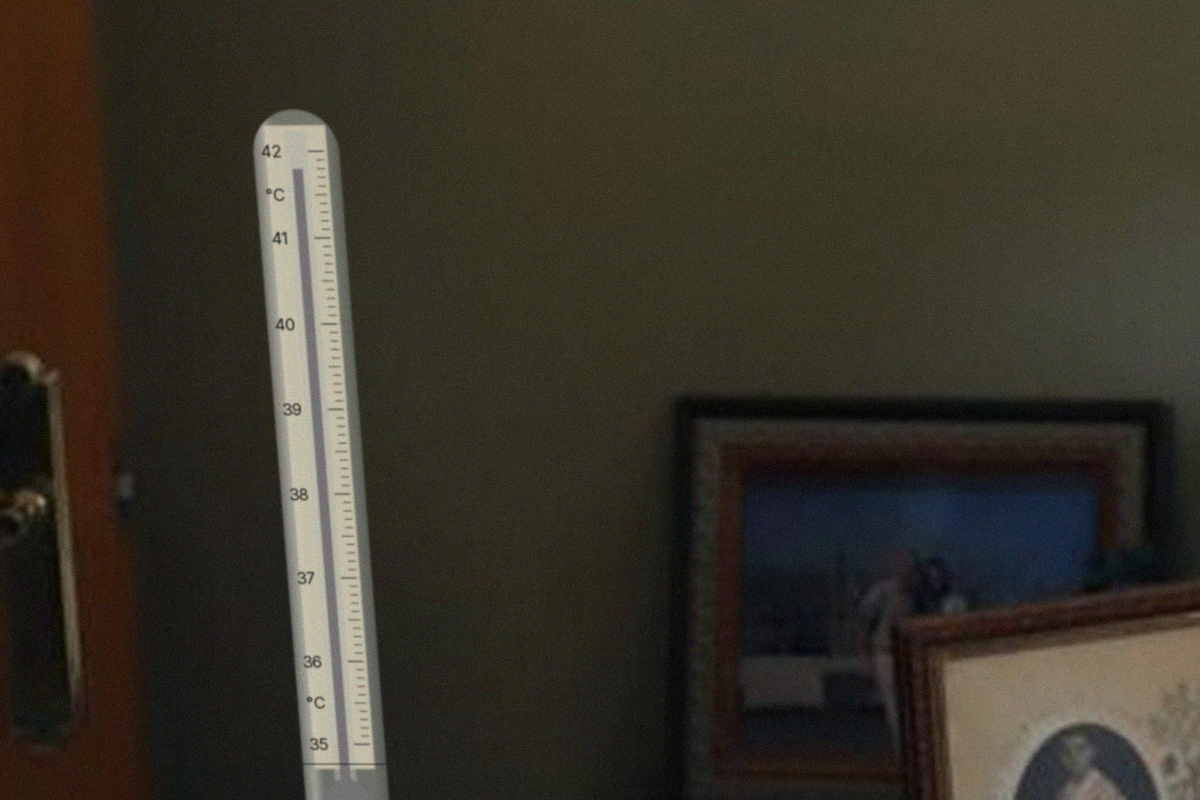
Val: 41.8 °C
